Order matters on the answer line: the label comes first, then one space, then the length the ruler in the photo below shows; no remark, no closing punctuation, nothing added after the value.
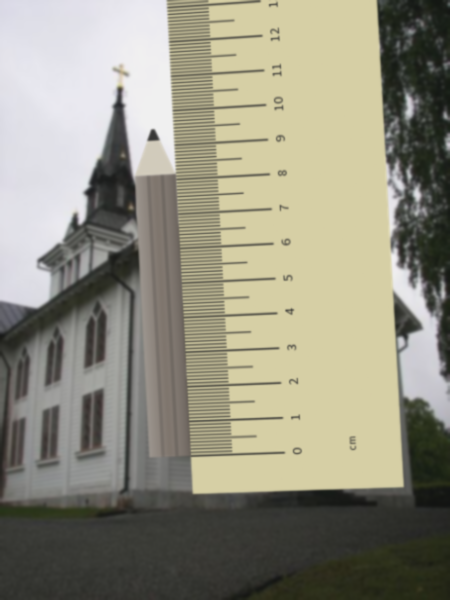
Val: 9.5 cm
